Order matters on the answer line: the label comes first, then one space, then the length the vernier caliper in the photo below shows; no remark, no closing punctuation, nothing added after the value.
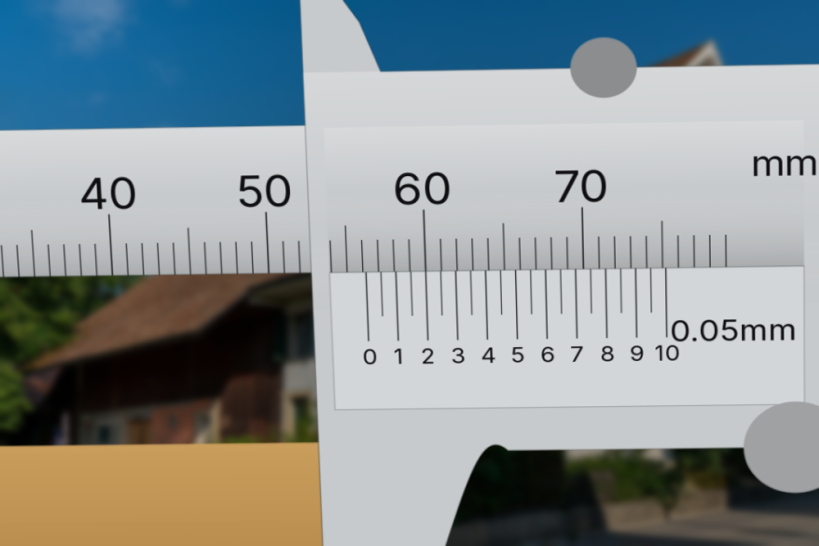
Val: 56.2 mm
